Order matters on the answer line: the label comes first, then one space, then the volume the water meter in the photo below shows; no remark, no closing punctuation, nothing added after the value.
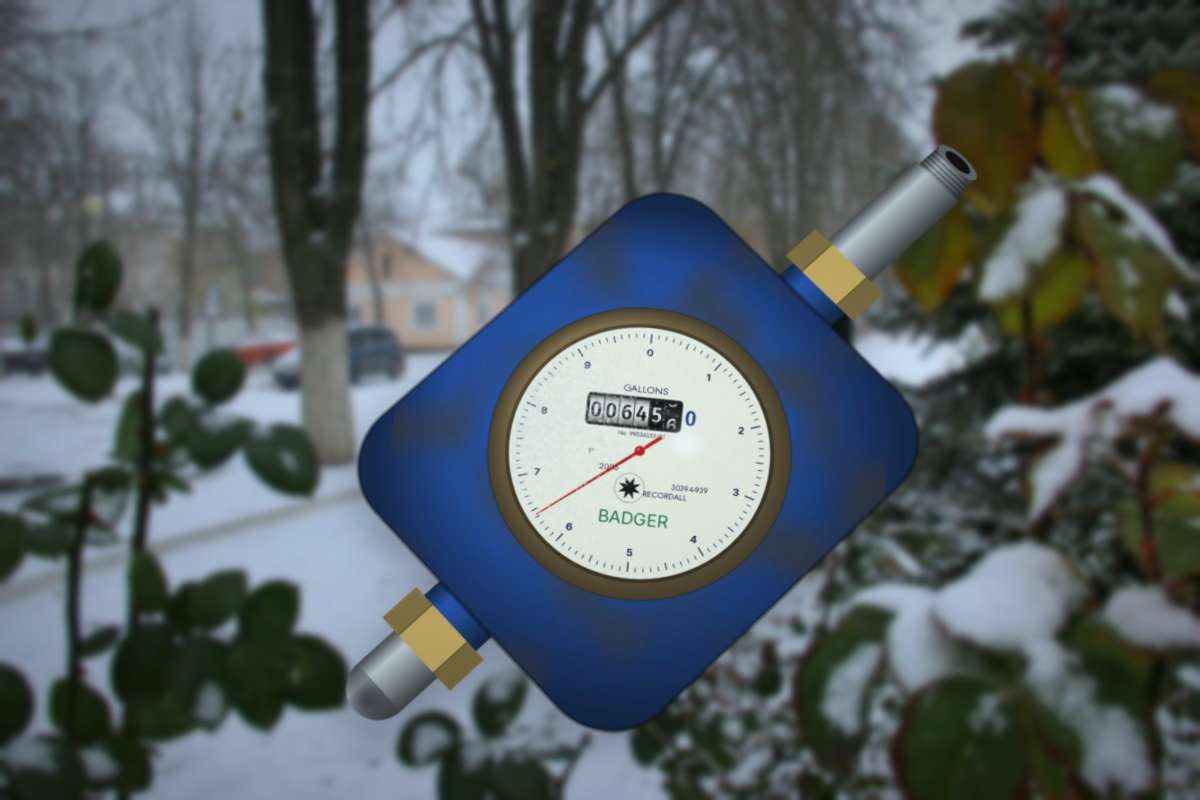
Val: 64556.4 gal
